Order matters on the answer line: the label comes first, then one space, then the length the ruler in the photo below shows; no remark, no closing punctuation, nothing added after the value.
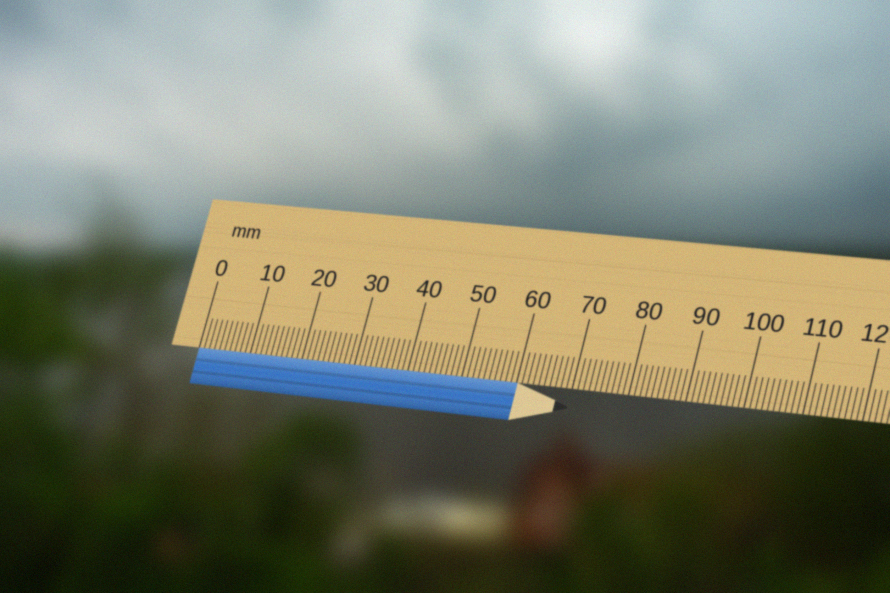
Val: 70 mm
